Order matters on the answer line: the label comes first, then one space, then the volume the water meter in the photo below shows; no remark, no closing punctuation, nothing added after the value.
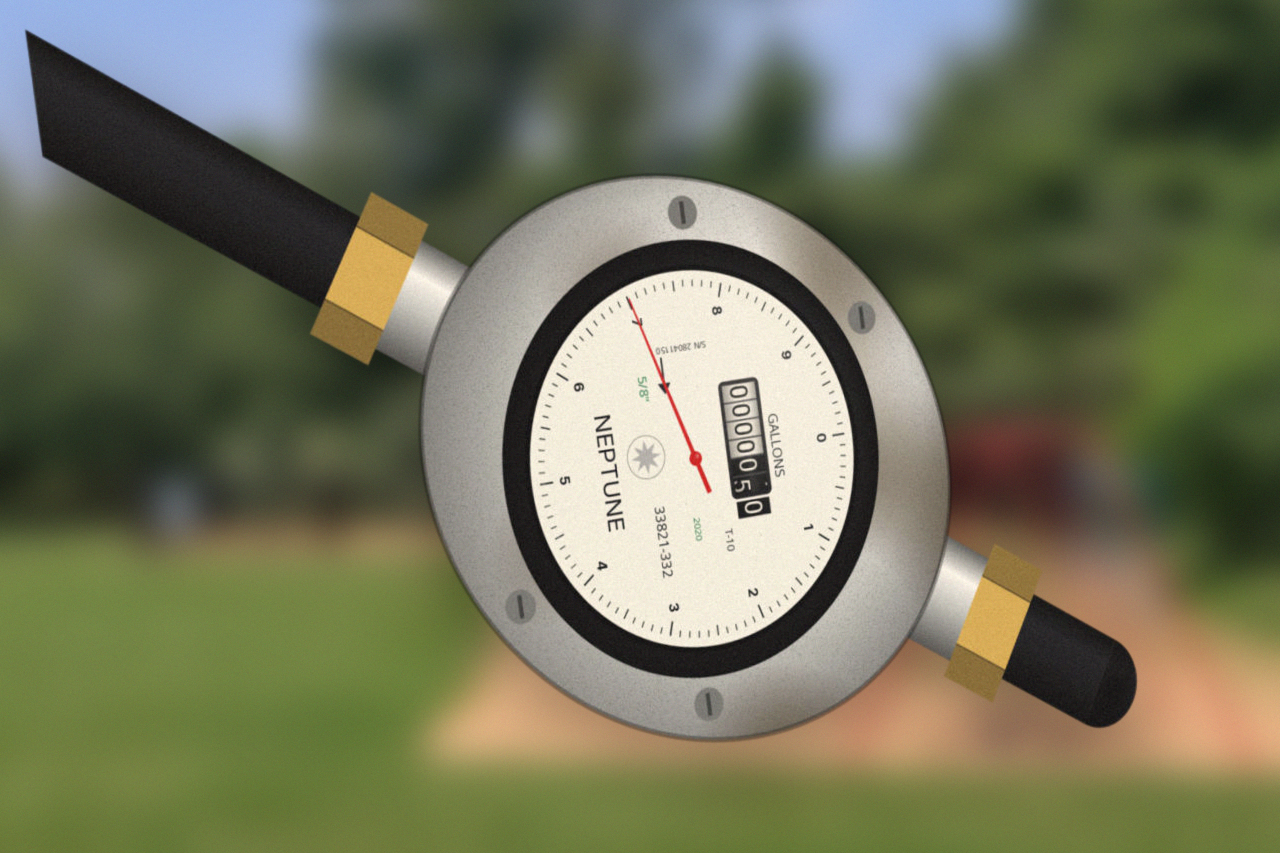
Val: 47.0 gal
